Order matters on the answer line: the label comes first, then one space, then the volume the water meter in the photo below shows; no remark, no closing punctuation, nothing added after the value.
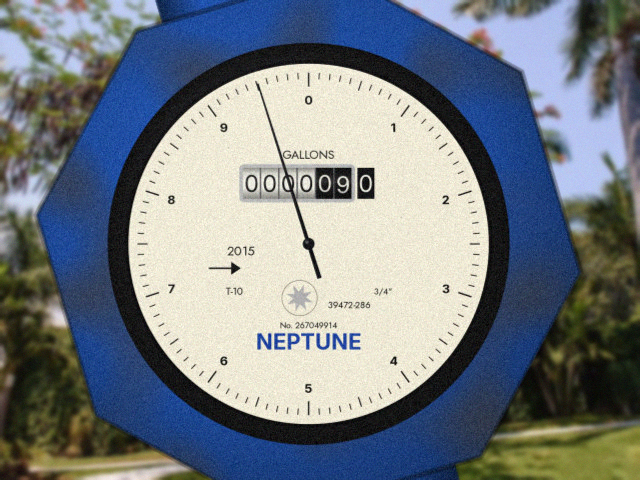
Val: 89.5 gal
